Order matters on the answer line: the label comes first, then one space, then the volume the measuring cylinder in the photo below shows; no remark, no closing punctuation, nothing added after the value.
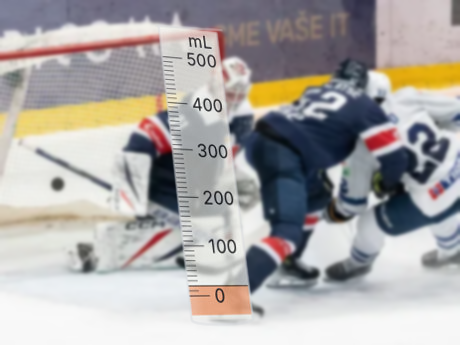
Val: 20 mL
